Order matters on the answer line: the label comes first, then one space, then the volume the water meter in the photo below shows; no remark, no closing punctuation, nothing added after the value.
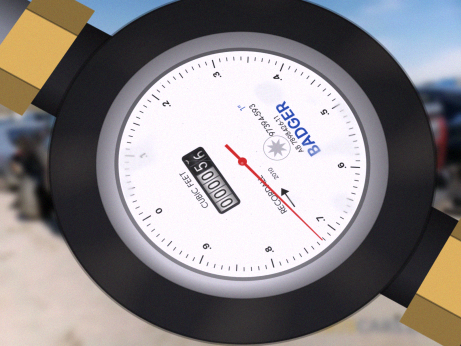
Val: 55.72 ft³
